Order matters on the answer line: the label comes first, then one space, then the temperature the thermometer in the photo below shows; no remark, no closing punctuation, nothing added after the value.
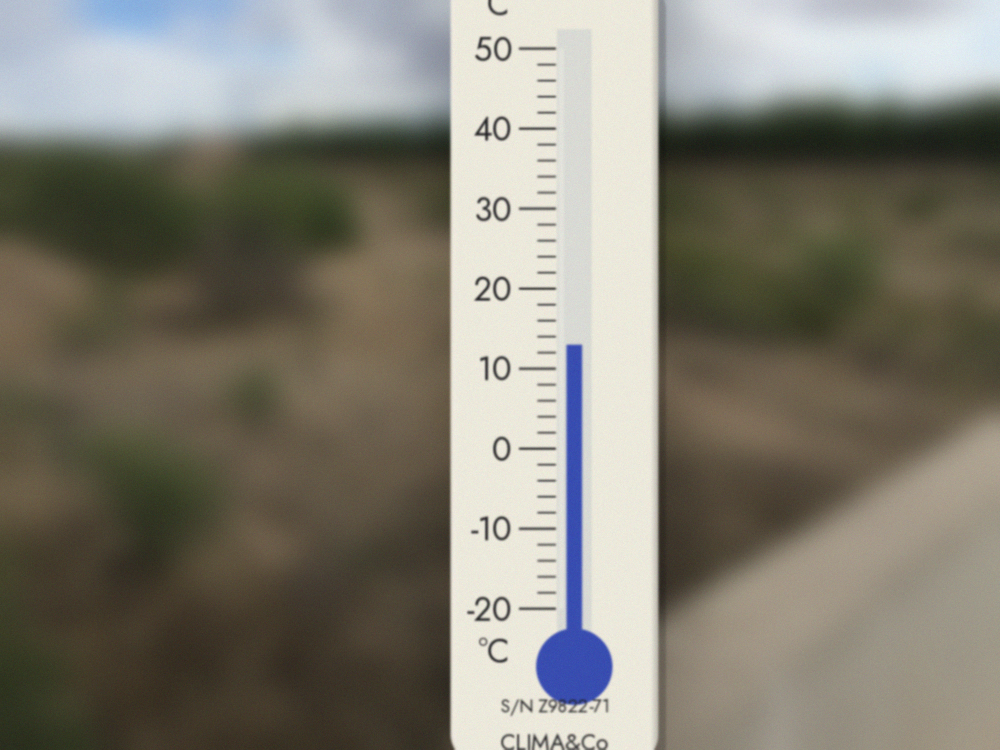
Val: 13 °C
